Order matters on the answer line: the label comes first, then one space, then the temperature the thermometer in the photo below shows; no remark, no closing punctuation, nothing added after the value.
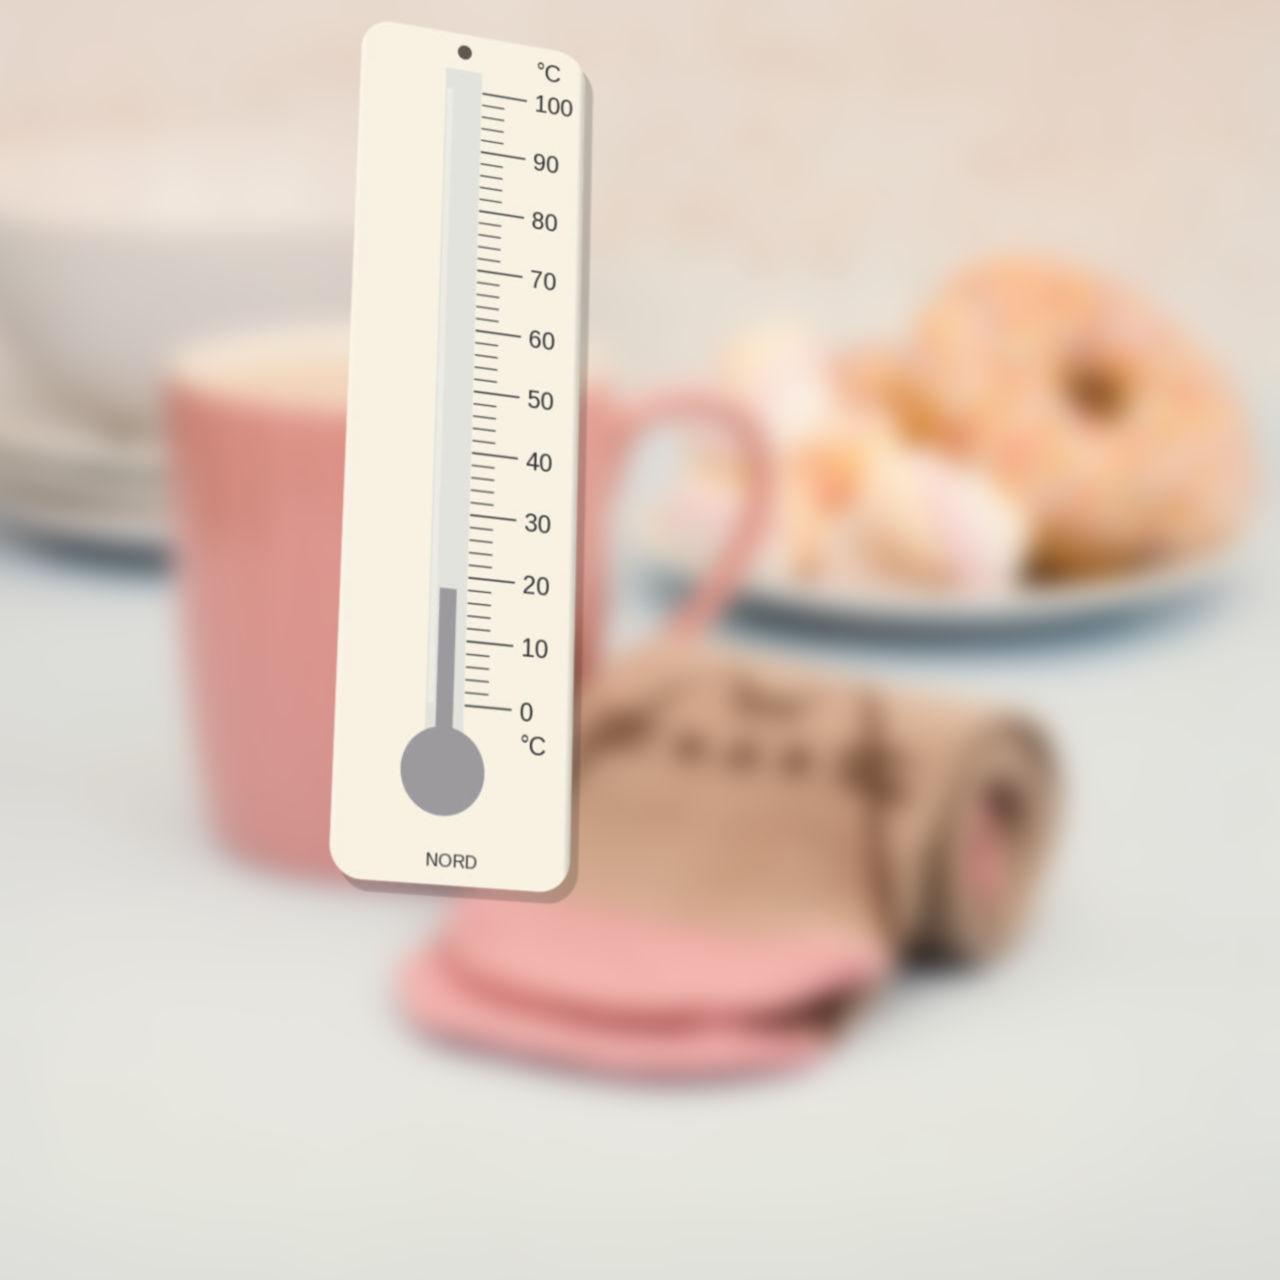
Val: 18 °C
